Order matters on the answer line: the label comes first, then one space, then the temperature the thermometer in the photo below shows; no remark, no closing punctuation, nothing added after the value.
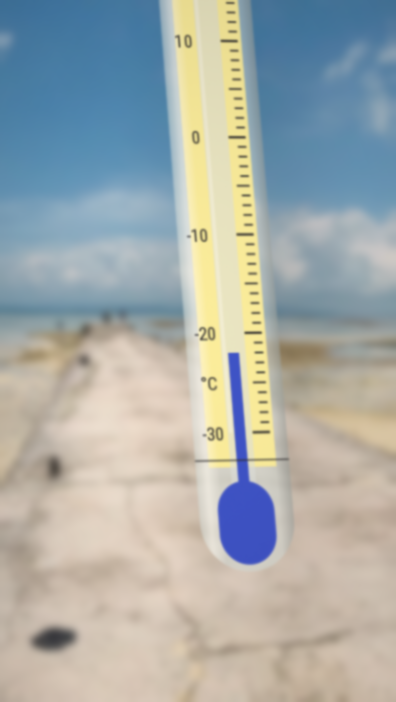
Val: -22 °C
